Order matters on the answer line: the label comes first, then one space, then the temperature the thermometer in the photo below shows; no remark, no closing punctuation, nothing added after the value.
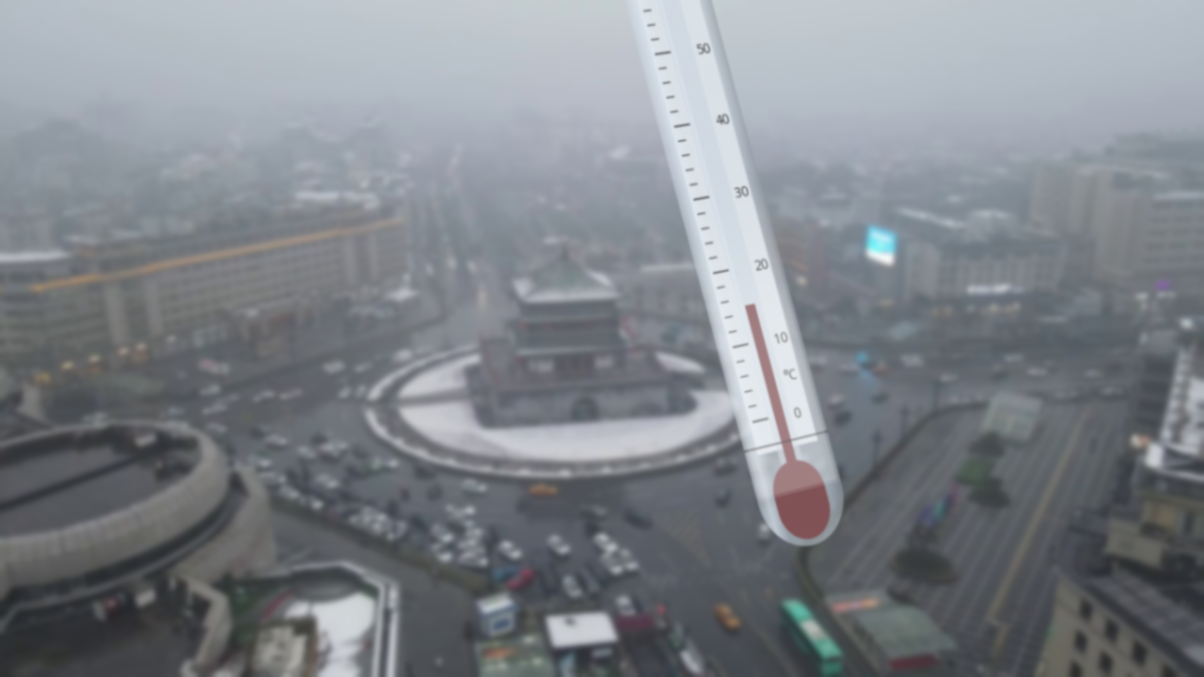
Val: 15 °C
